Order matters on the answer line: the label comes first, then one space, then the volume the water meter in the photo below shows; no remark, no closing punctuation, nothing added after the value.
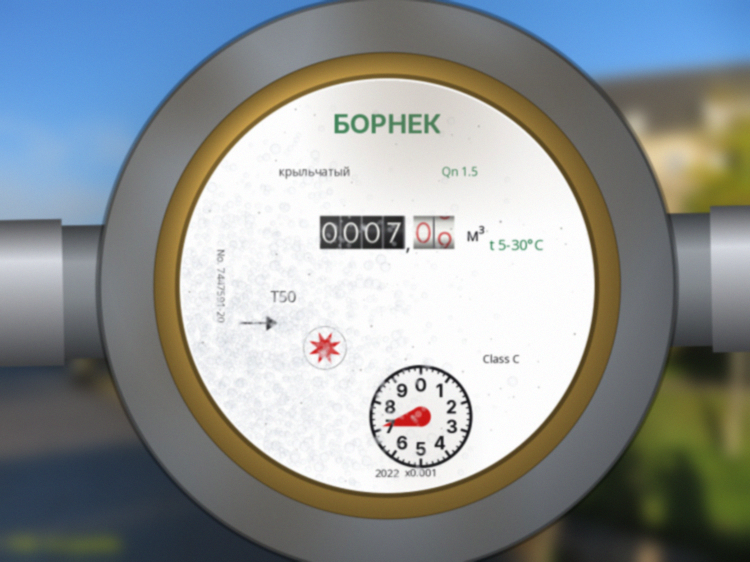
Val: 7.087 m³
